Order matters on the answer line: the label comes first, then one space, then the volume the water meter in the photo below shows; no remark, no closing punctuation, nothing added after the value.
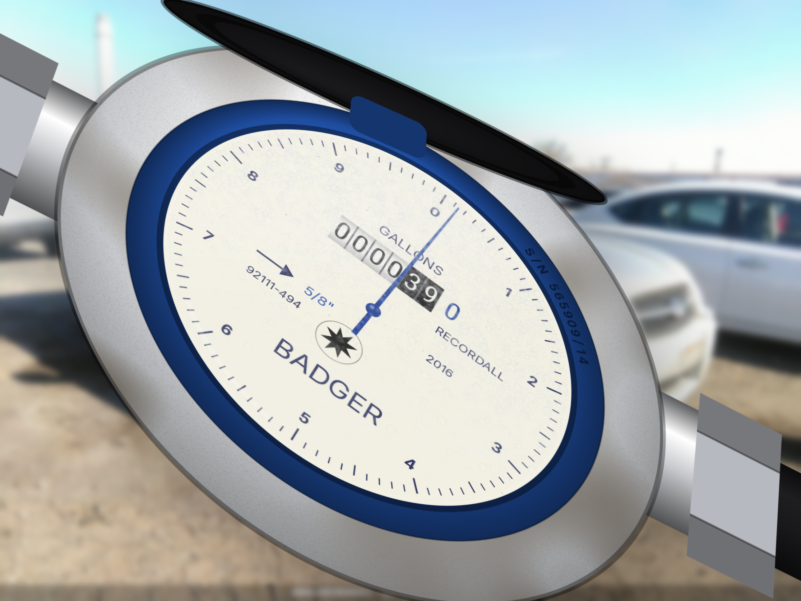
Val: 390.1 gal
